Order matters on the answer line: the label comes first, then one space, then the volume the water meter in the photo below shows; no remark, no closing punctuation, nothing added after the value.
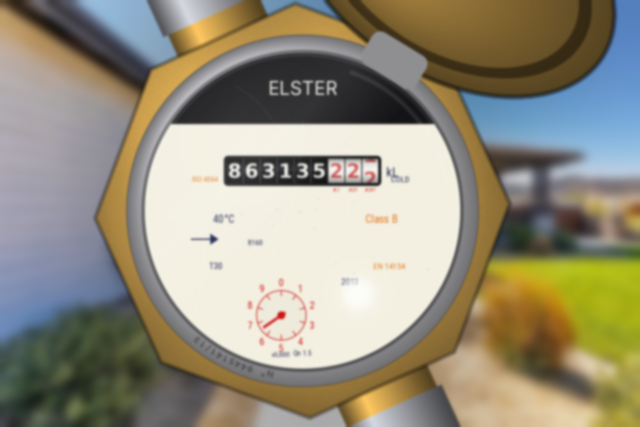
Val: 863135.2216 kL
